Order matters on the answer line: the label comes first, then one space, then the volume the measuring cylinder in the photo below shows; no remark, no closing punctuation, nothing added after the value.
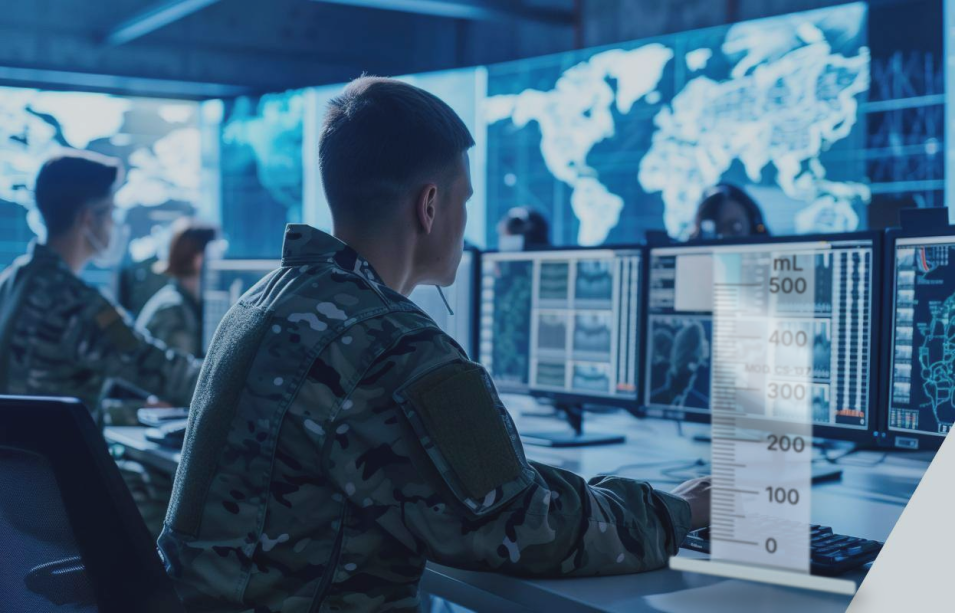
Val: 200 mL
